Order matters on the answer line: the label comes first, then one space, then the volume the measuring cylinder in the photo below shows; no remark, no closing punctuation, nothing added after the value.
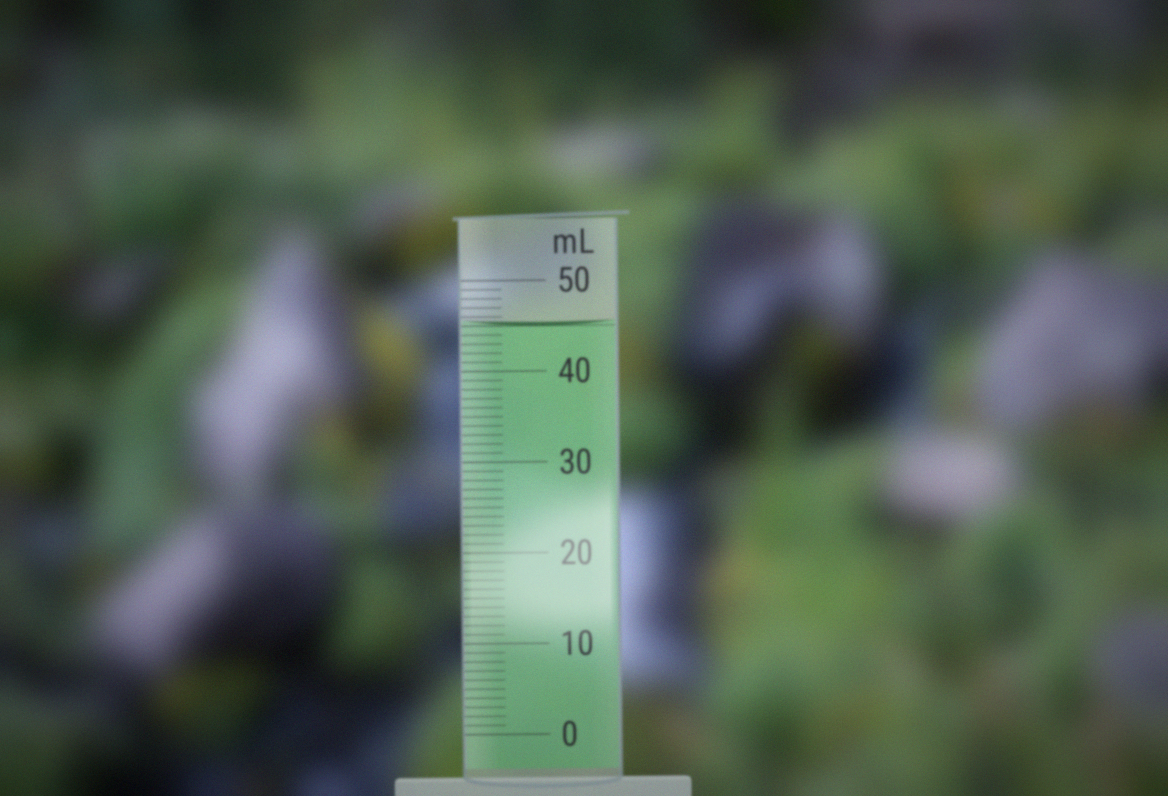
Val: 45 mL
